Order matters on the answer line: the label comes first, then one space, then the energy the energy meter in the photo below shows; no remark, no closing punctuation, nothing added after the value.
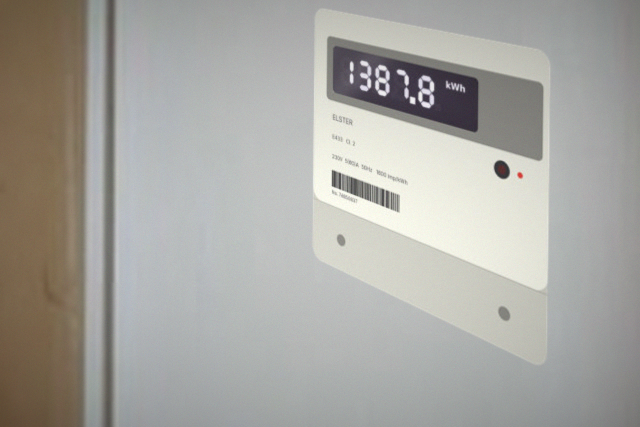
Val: 1387.8 kWh
